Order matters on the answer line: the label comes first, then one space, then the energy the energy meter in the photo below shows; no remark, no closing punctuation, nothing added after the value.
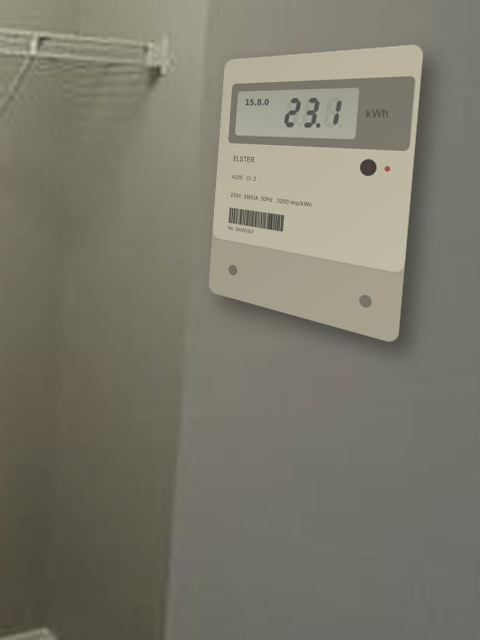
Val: 23.1 kWh
